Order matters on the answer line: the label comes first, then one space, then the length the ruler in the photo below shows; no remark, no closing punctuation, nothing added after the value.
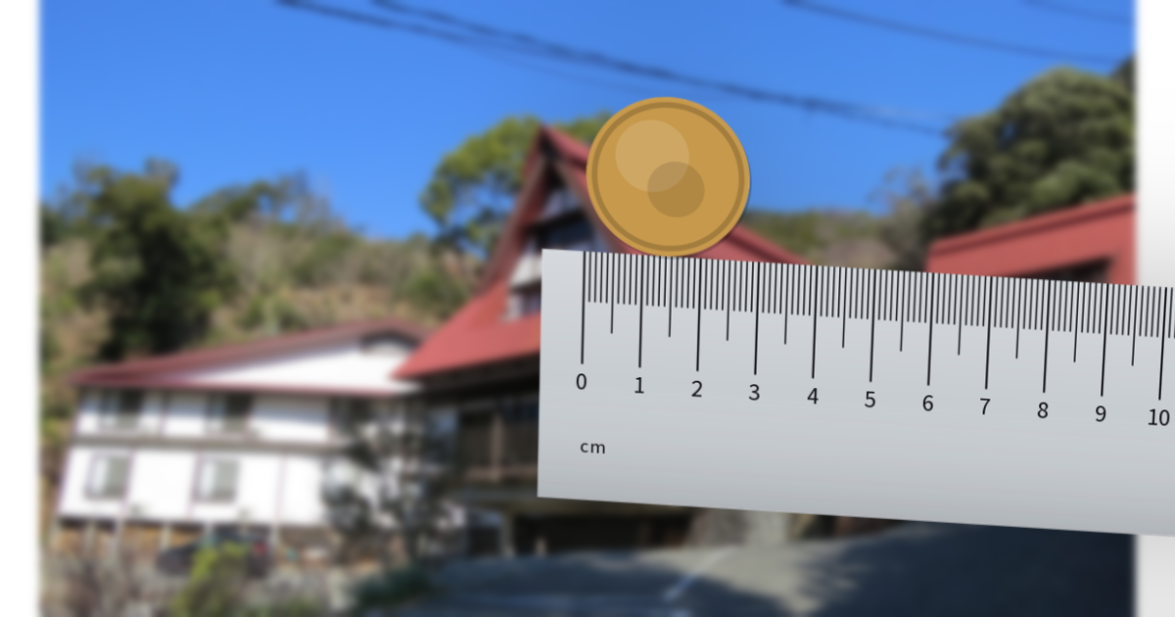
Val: 2.8 cm
